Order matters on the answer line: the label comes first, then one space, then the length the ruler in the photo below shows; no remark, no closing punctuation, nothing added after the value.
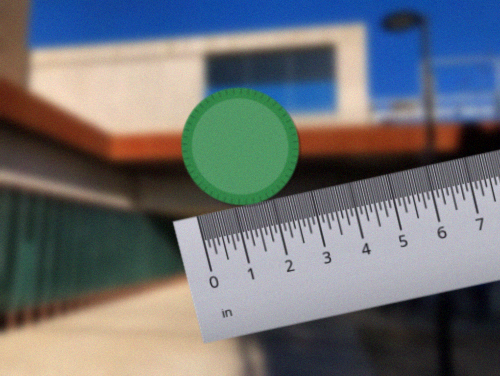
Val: 3 in
